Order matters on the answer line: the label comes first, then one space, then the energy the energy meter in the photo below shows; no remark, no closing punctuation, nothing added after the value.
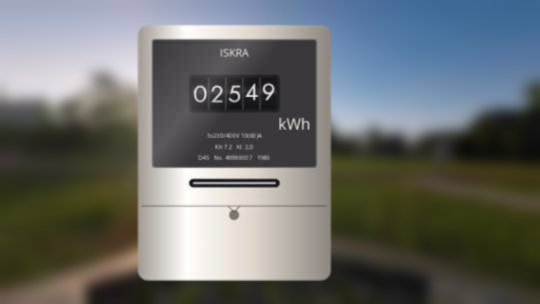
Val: 2549 kWh
